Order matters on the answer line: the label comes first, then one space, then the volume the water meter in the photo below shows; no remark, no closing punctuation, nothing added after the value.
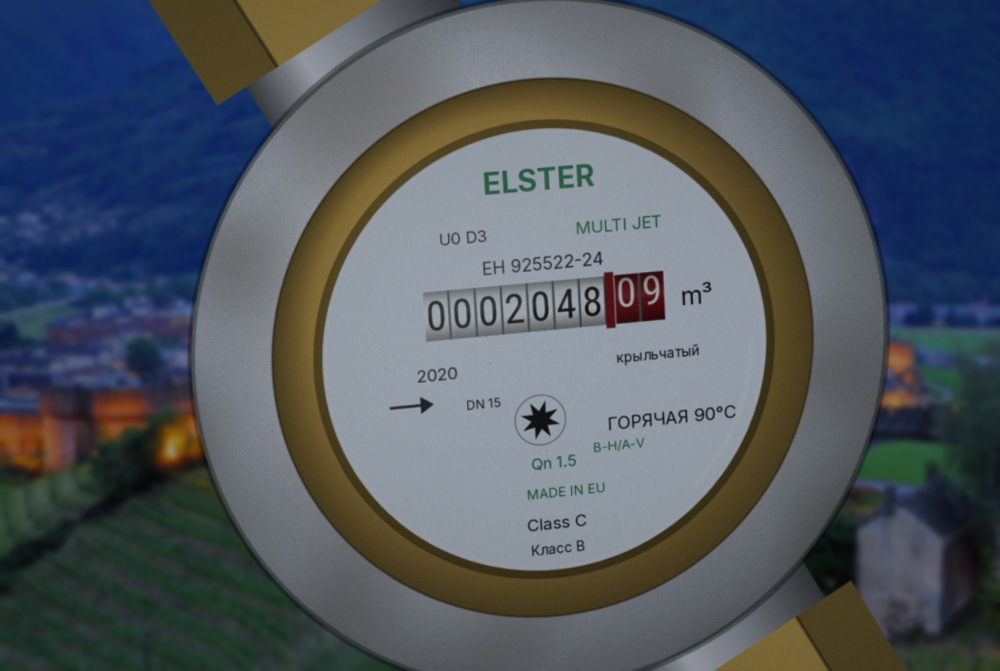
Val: 2048.09 m³
